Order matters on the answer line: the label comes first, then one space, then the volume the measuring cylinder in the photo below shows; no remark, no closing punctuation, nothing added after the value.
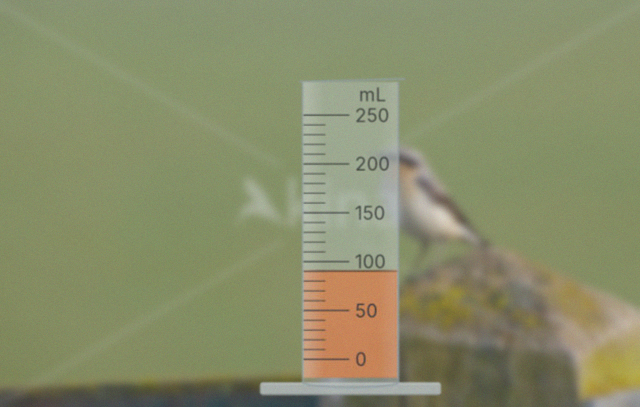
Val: 90 mL
